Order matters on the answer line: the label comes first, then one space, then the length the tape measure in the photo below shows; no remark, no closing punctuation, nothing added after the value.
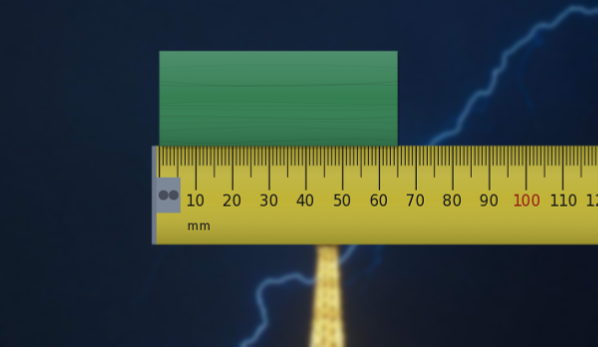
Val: 65 mm
